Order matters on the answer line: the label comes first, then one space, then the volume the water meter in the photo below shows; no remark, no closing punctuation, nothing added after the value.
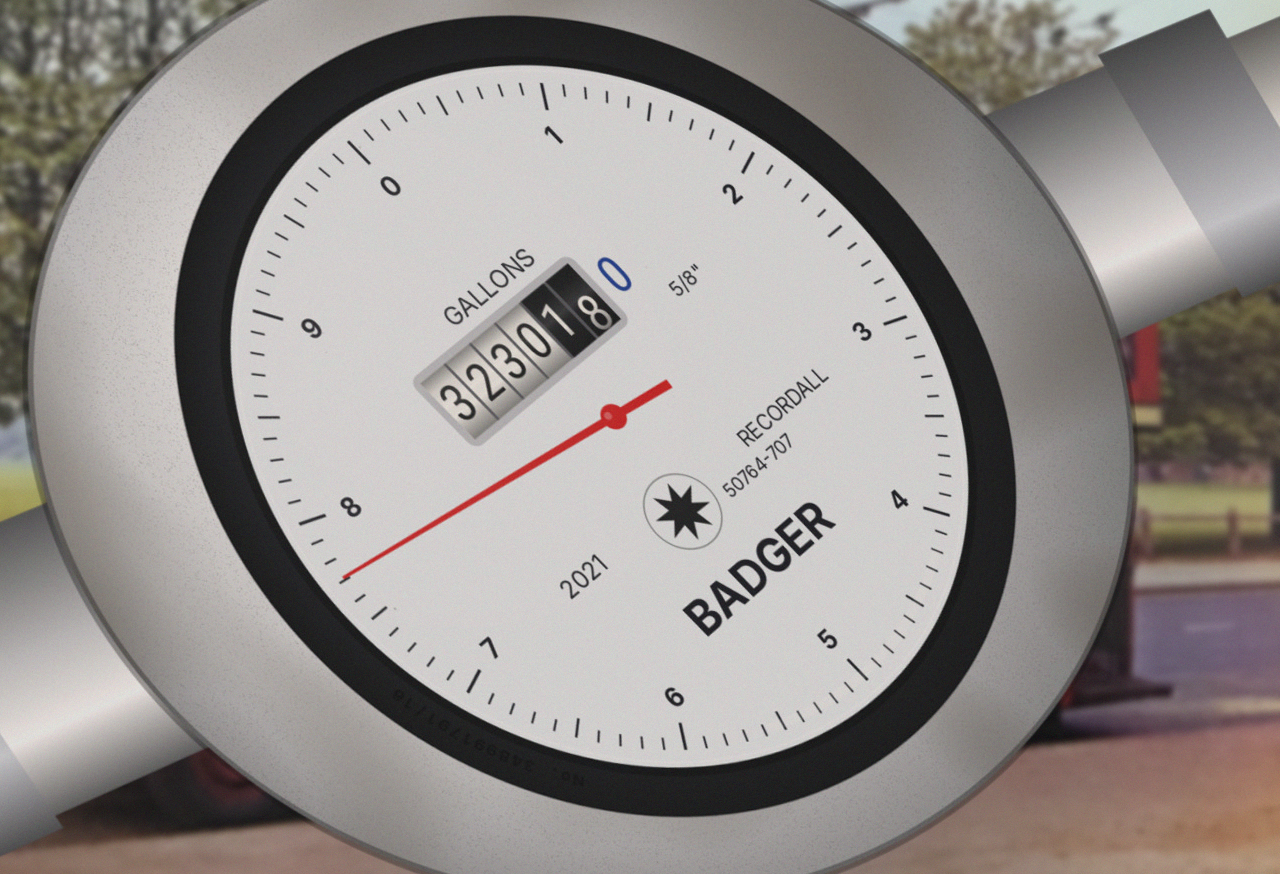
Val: 3230177.7 gal
